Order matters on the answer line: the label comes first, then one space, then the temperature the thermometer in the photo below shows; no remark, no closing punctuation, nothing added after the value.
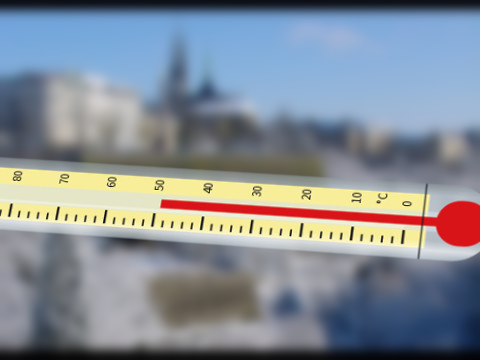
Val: 49 °C
